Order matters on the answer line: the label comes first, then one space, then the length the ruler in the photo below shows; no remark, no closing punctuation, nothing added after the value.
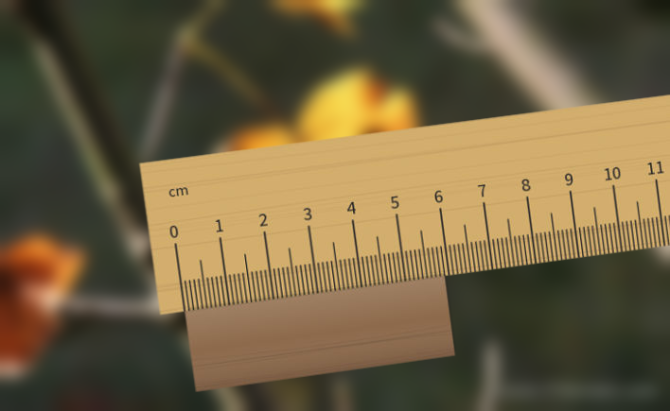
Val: 5.9 cm
